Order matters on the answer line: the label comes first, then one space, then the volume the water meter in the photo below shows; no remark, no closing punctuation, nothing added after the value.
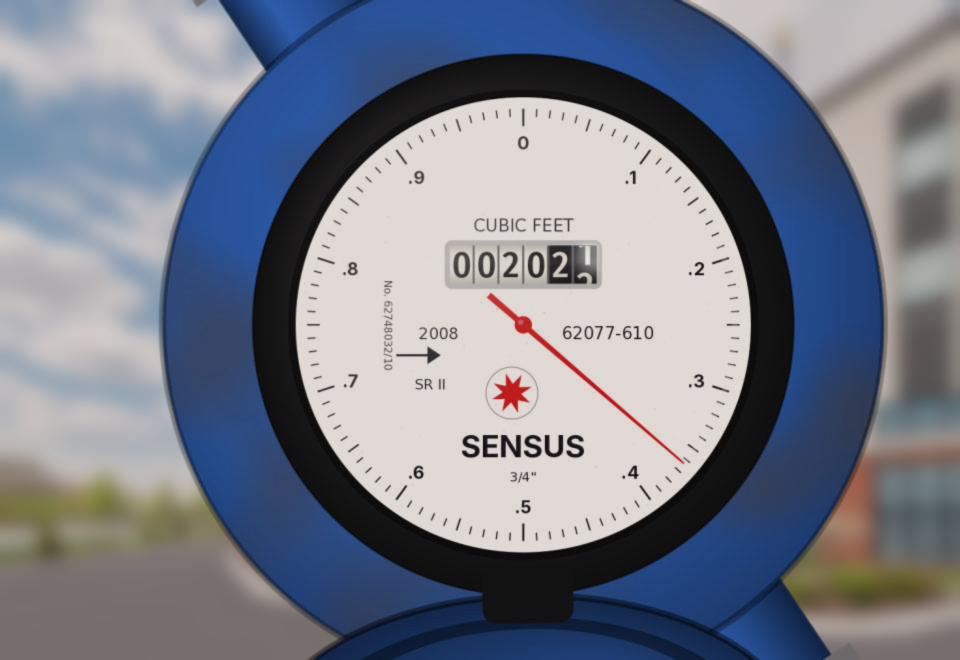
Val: 2021.36 ft³
